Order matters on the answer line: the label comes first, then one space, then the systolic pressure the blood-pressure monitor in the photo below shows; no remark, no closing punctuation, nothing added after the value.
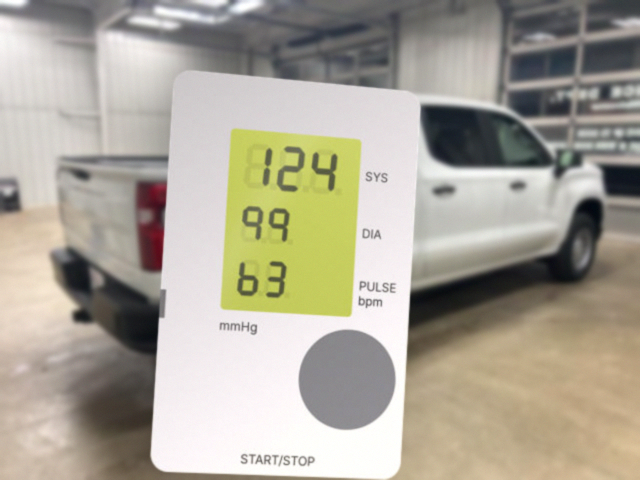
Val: 124 mmHg
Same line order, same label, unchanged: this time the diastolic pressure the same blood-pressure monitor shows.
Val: 99 mmHg
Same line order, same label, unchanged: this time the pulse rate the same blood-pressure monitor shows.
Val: 63 bpm
